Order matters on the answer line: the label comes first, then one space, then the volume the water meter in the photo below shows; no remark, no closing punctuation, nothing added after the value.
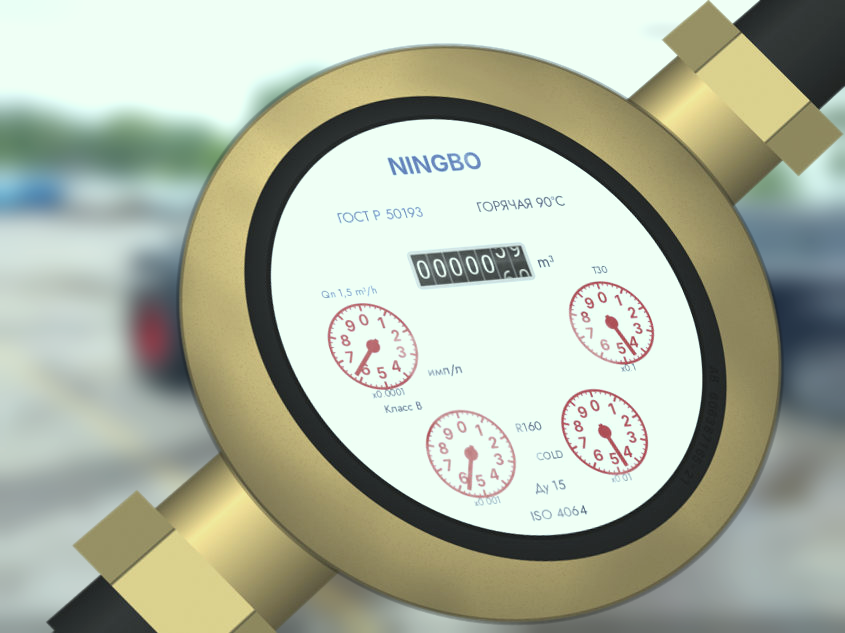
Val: 59.4456 m³
